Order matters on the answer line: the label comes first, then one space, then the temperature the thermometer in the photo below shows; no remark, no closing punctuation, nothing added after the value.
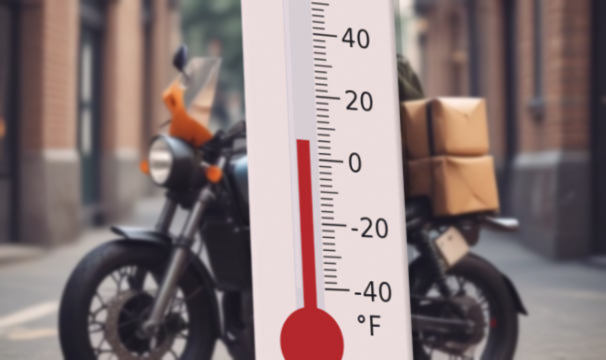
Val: 6 °F
